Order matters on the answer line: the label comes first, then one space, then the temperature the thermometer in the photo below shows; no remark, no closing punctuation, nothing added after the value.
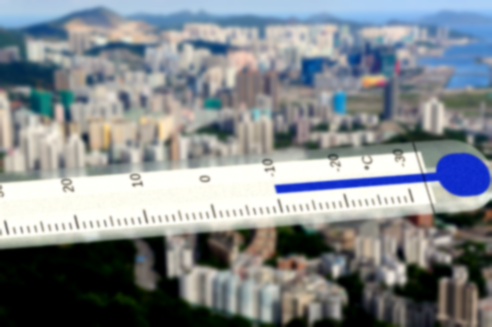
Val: -10 °C
